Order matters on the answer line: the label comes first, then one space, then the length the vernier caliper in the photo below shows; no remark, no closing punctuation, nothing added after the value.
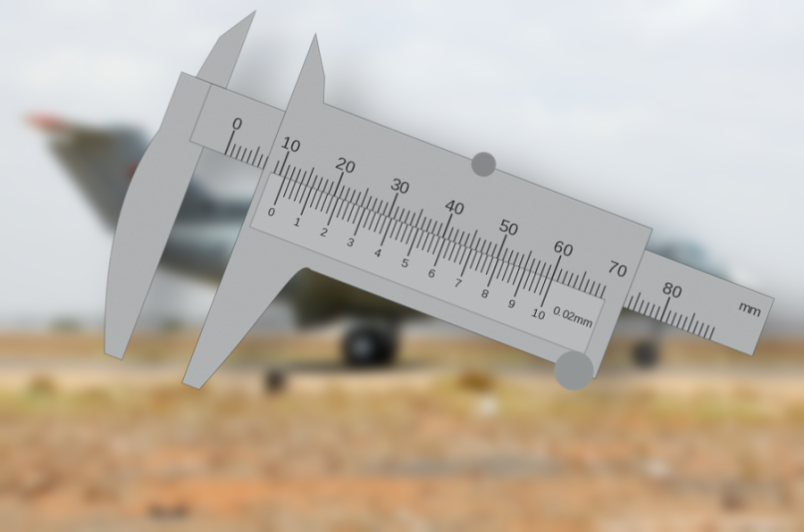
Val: 11.0 mm
